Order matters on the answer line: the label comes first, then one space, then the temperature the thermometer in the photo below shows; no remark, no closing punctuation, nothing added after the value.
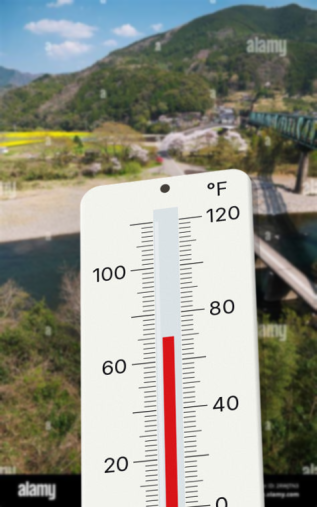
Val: 70 °F
